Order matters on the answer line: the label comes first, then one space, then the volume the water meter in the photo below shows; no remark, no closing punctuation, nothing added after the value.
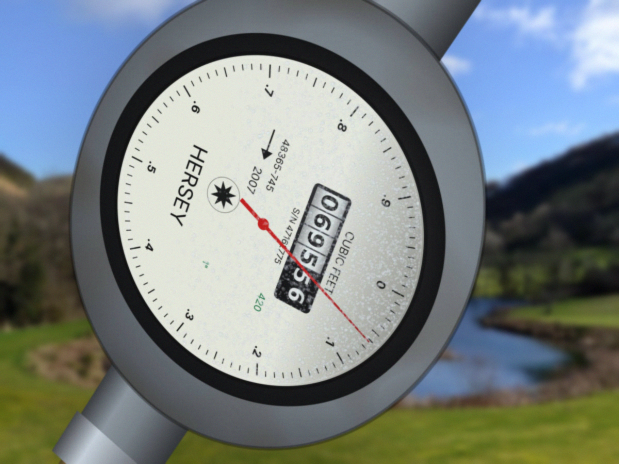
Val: 69556.06 ft³
